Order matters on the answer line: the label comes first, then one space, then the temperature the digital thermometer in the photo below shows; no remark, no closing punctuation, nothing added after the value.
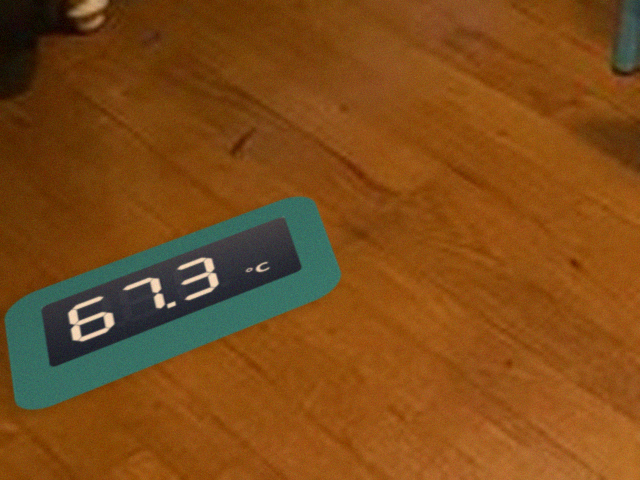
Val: 67.3 °C
